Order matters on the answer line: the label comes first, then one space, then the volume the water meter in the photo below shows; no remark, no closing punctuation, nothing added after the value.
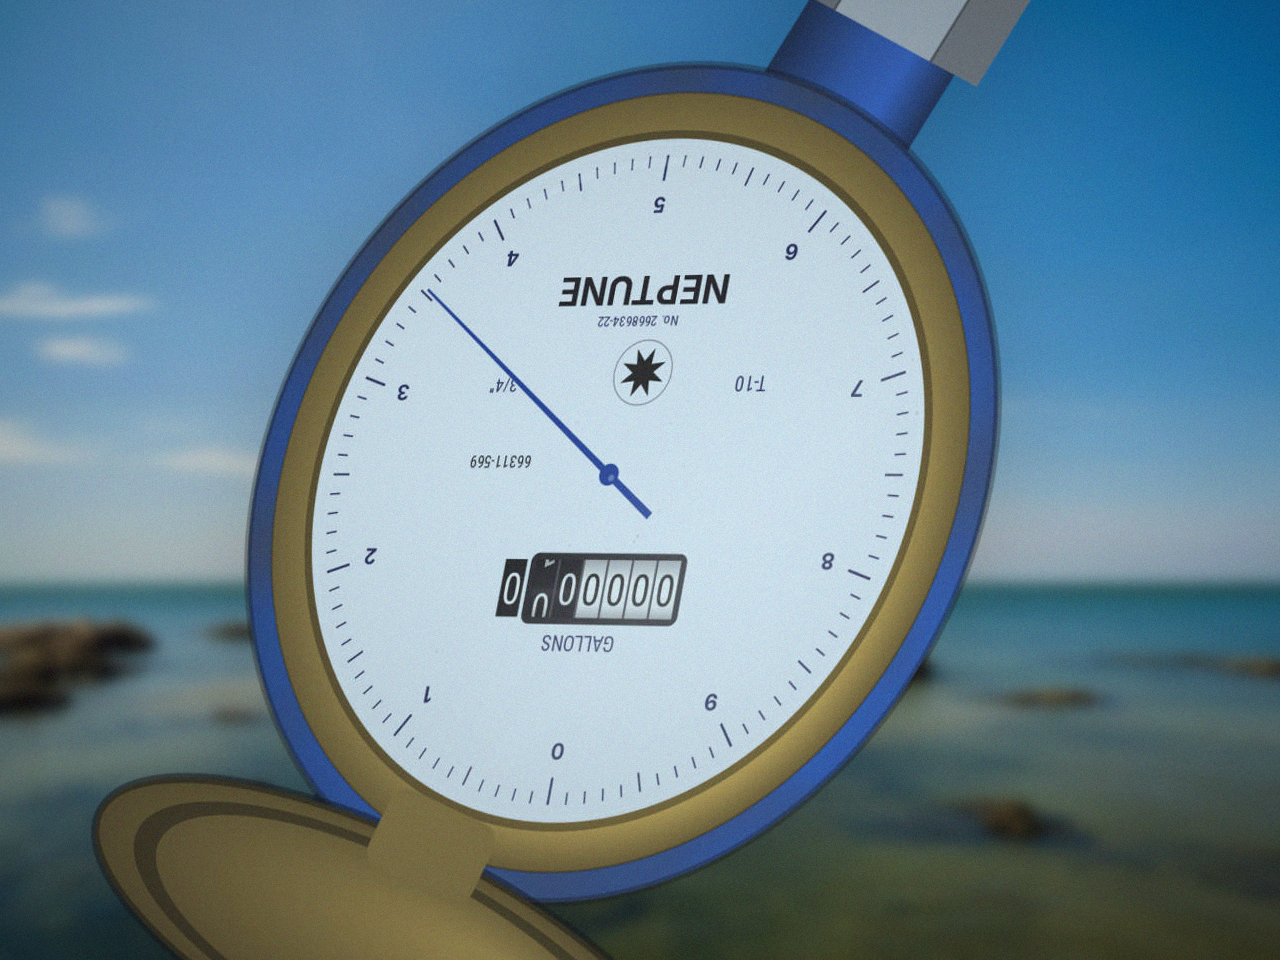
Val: 3.5 gal
